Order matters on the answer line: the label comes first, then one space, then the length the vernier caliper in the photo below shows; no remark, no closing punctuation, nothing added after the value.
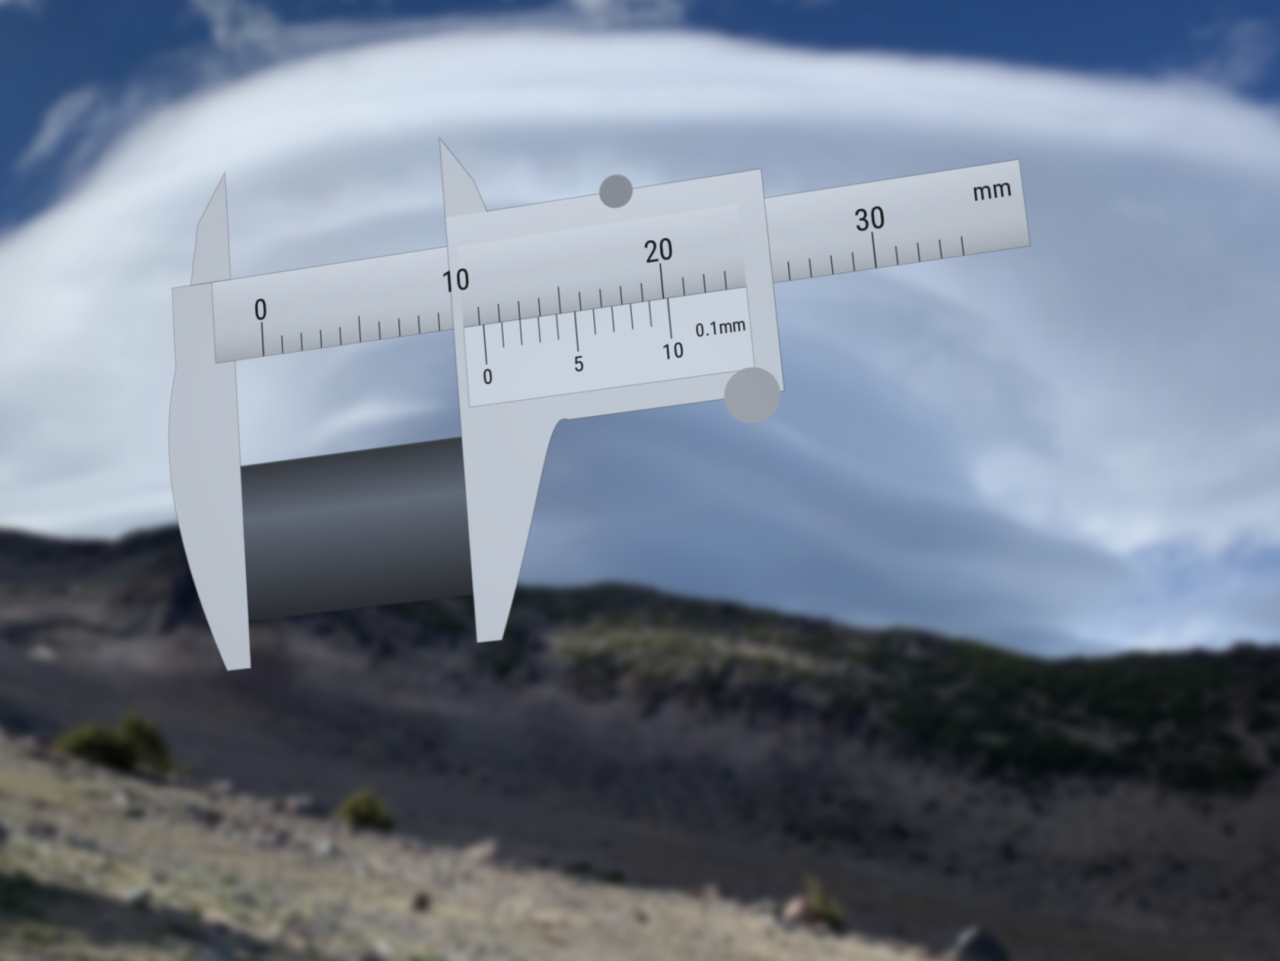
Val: 11.2 mm
